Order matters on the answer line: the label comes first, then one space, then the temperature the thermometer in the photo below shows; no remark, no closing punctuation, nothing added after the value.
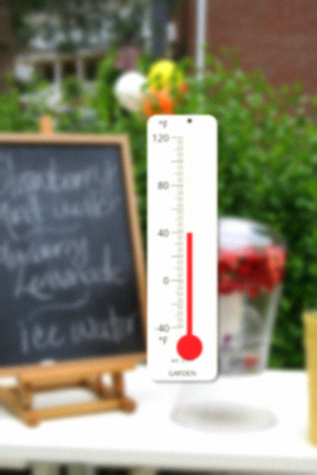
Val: 40 °F
